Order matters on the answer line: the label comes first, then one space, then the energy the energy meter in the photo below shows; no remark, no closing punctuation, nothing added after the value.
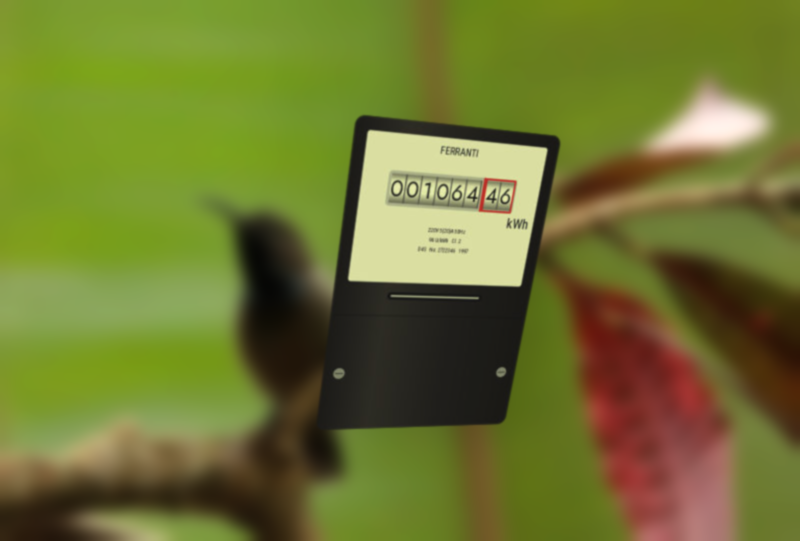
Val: 1064.46 kWh
